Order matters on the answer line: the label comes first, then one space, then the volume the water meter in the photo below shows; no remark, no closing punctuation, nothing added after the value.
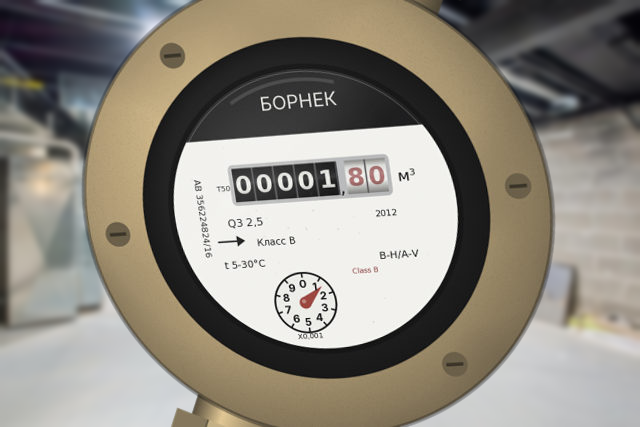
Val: 1.801 m³
